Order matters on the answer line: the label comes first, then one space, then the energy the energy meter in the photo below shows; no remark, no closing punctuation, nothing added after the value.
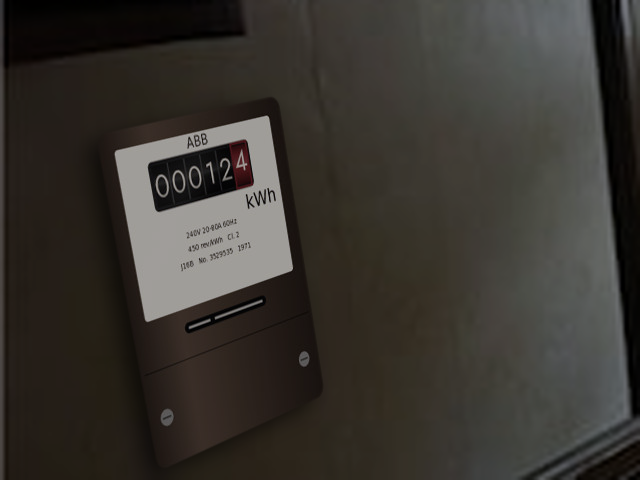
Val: 12.4 kWh
